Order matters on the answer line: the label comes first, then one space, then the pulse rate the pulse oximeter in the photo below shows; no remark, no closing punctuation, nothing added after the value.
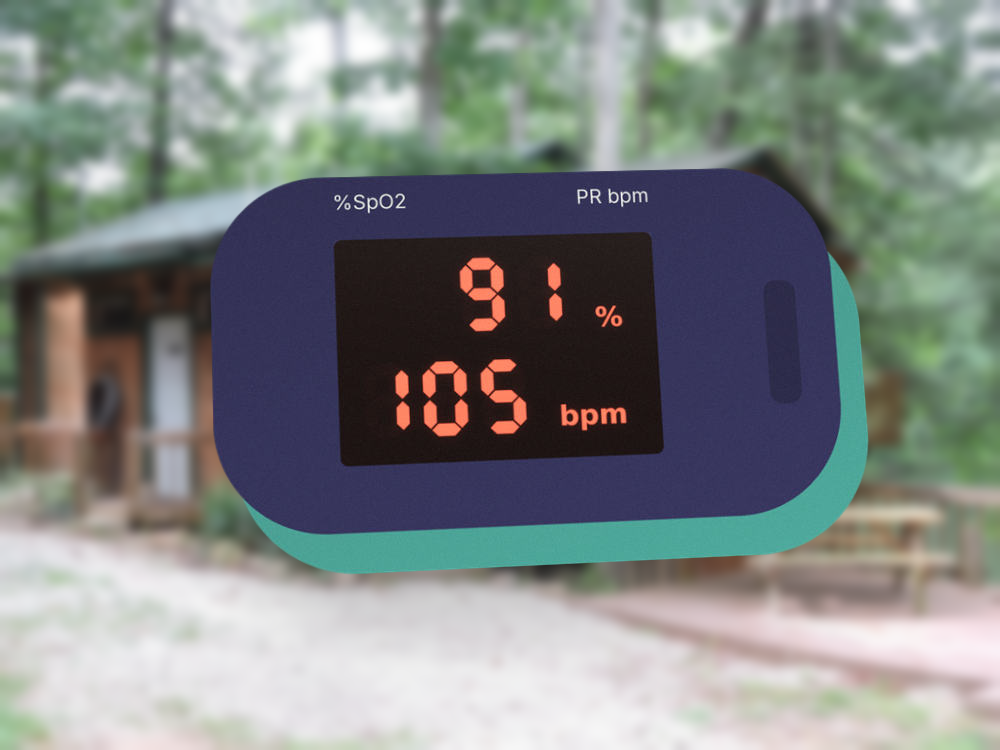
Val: 105 bpm
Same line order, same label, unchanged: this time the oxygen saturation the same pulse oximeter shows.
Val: 91 %
